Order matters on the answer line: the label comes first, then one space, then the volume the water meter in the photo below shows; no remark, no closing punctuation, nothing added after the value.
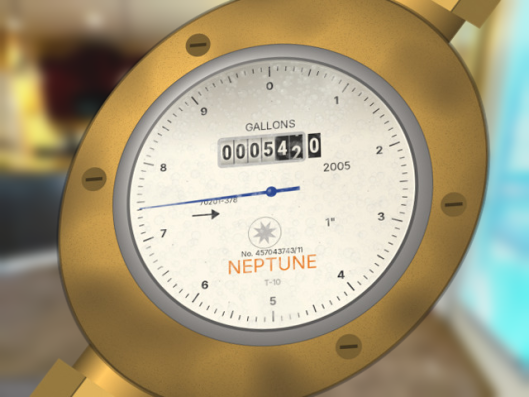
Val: 5417.4 gal
